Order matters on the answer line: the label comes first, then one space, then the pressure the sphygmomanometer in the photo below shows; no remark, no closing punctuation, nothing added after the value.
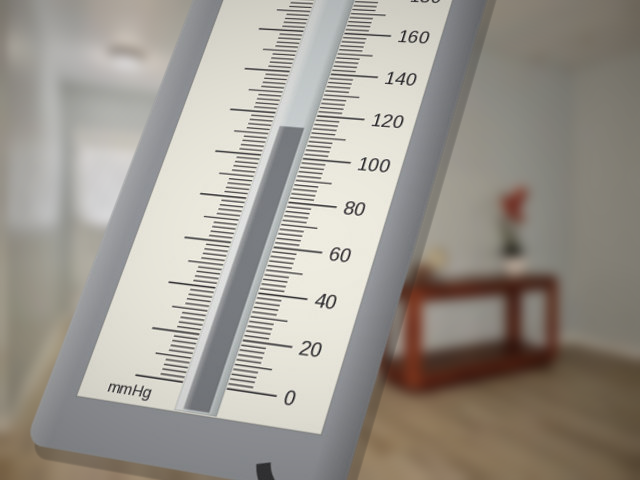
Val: 114 mmHg
